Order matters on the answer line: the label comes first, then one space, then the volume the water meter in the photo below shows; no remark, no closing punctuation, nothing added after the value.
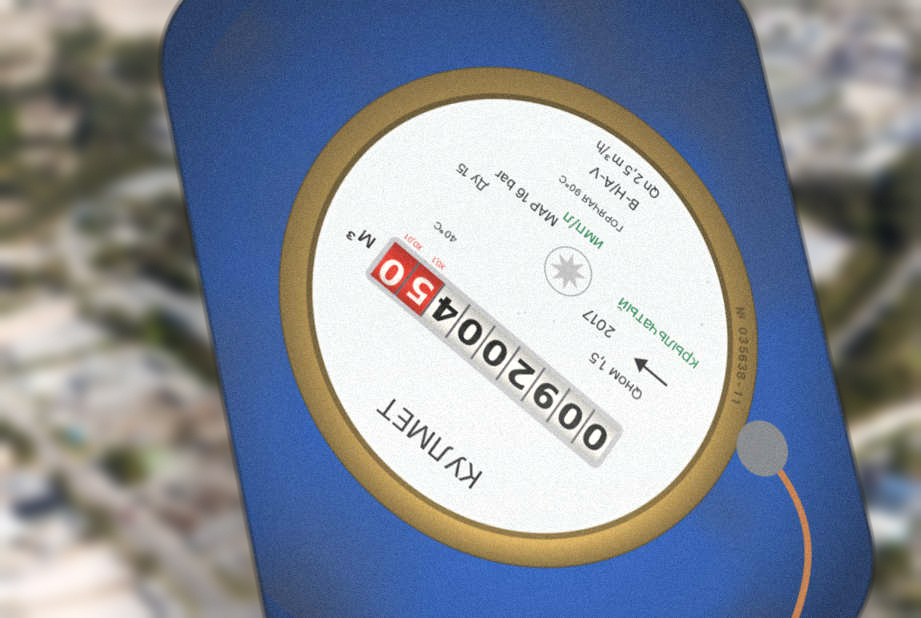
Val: 92004.50 m³
